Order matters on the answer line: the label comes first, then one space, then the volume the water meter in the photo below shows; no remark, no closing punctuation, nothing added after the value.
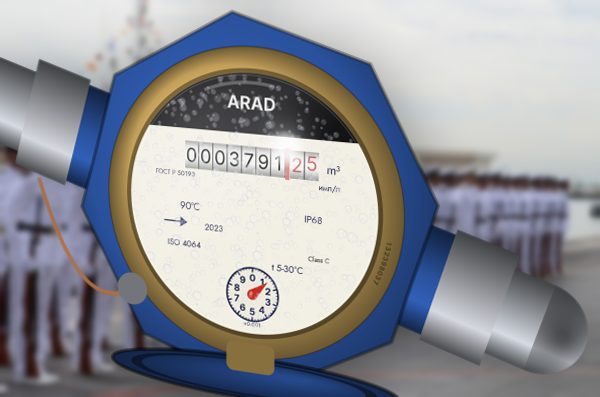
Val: 3791.251 m³
